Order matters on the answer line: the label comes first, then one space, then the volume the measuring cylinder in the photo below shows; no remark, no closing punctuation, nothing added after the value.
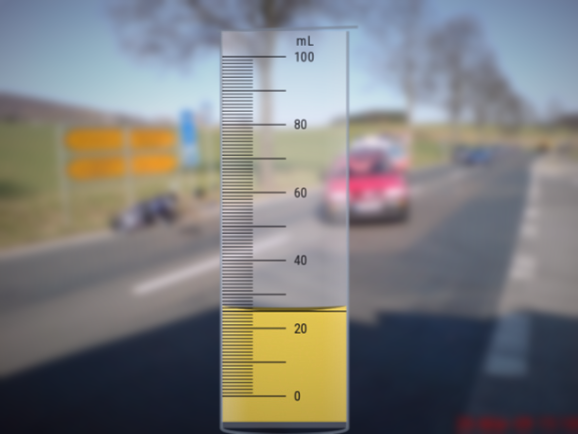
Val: 25 mL
